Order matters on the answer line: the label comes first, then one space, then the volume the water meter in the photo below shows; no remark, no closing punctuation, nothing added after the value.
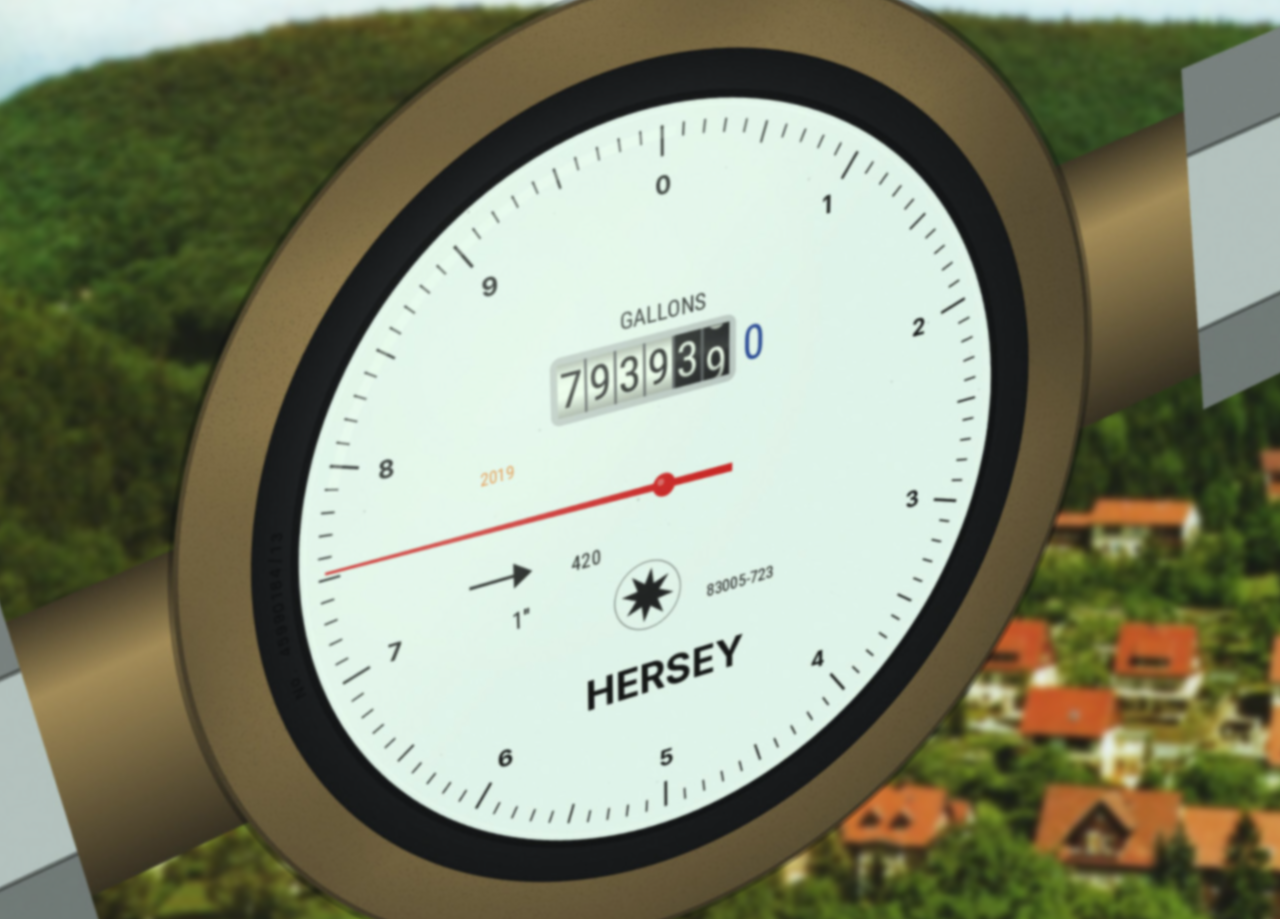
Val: 7939387.5 gal
